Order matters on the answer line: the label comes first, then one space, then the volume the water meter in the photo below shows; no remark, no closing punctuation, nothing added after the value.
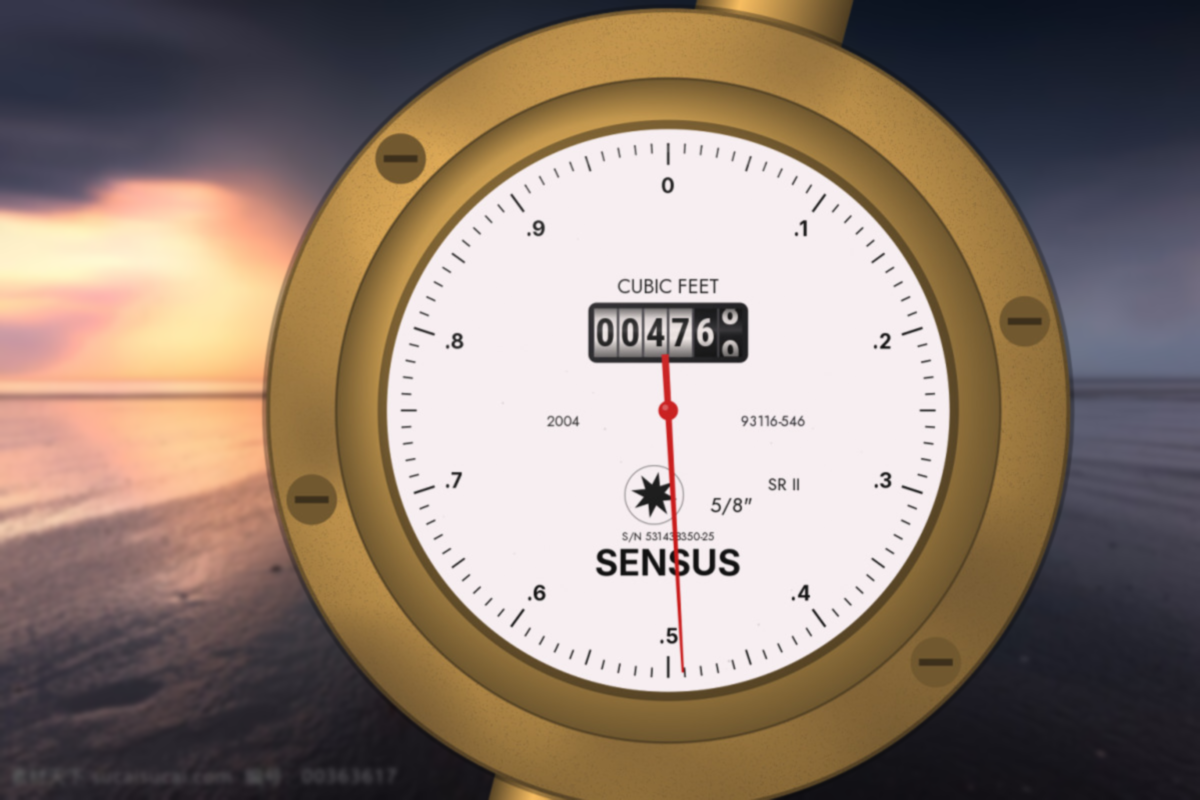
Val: 4768.49 ft³
